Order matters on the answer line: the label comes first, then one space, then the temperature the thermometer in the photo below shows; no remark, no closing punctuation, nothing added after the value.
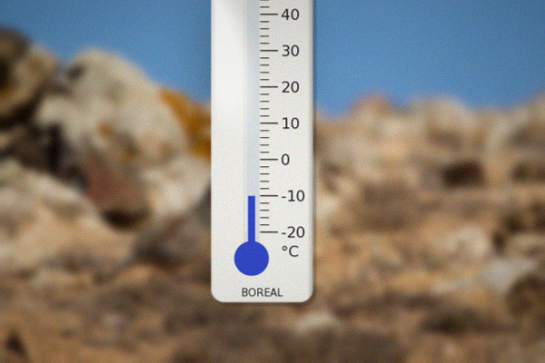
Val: -10 °C
